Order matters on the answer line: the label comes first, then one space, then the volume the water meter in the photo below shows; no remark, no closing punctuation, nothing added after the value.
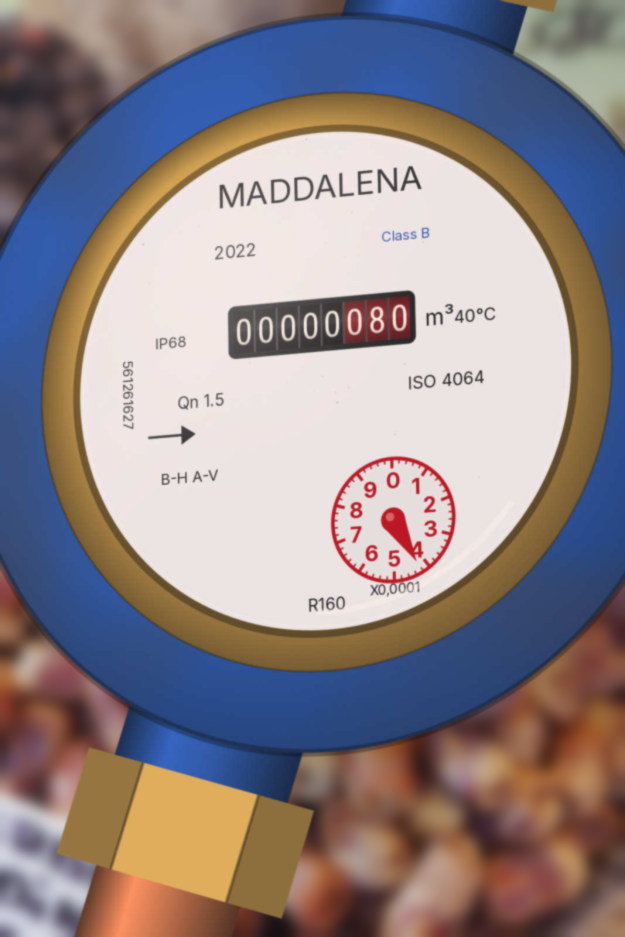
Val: 0.0804 m³
